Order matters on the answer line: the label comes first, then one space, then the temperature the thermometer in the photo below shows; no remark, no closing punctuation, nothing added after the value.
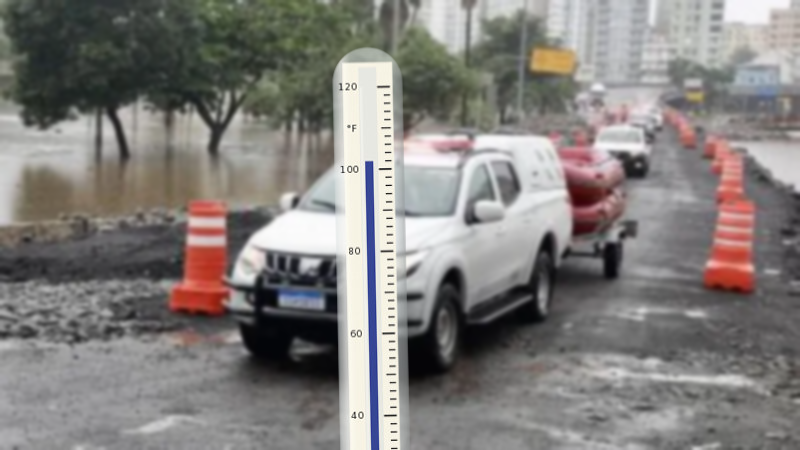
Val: 102 °F
